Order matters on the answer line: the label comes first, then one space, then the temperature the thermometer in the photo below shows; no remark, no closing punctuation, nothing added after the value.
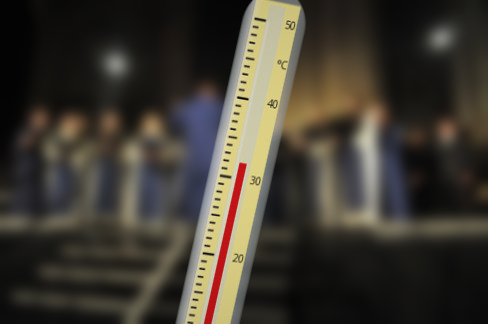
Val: 32 °C
